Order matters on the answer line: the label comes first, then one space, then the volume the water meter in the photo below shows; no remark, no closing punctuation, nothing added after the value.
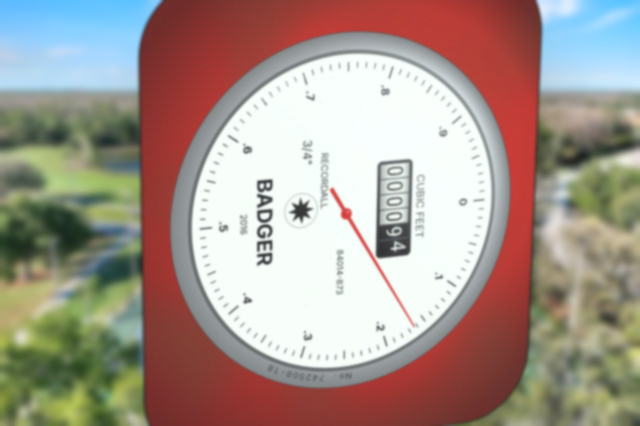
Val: 94.16 ft³
